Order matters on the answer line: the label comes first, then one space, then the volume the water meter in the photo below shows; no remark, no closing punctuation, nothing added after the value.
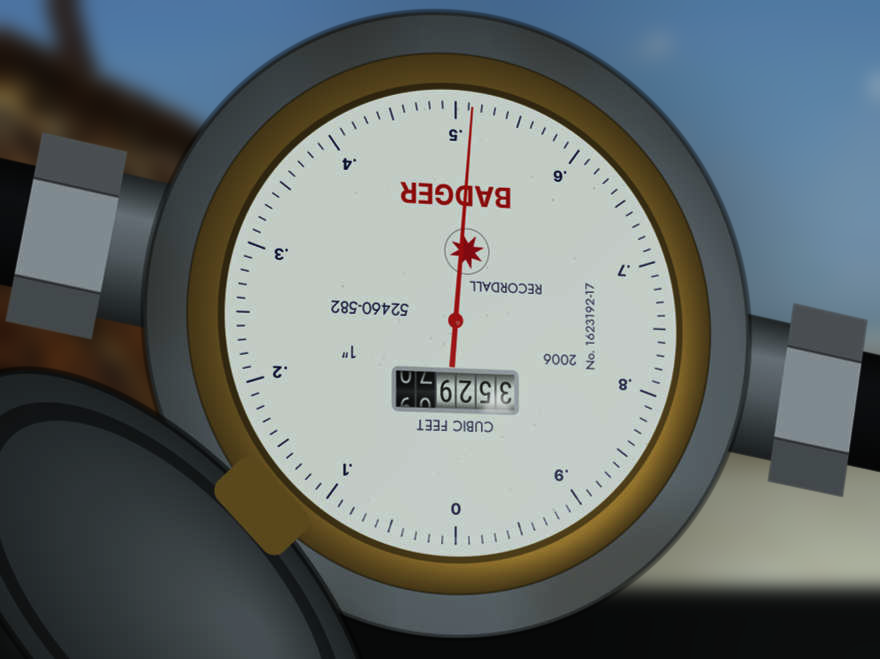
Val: 352969.51 ft³
